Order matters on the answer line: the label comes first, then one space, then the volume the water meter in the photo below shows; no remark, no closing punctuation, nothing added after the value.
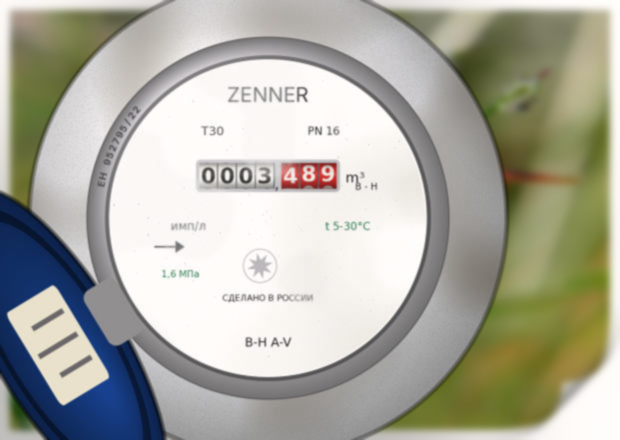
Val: 3.489 m³
